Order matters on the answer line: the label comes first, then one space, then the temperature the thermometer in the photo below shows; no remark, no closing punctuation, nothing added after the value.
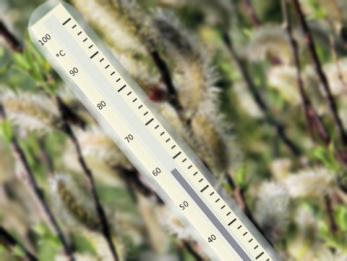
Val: 58 °C
